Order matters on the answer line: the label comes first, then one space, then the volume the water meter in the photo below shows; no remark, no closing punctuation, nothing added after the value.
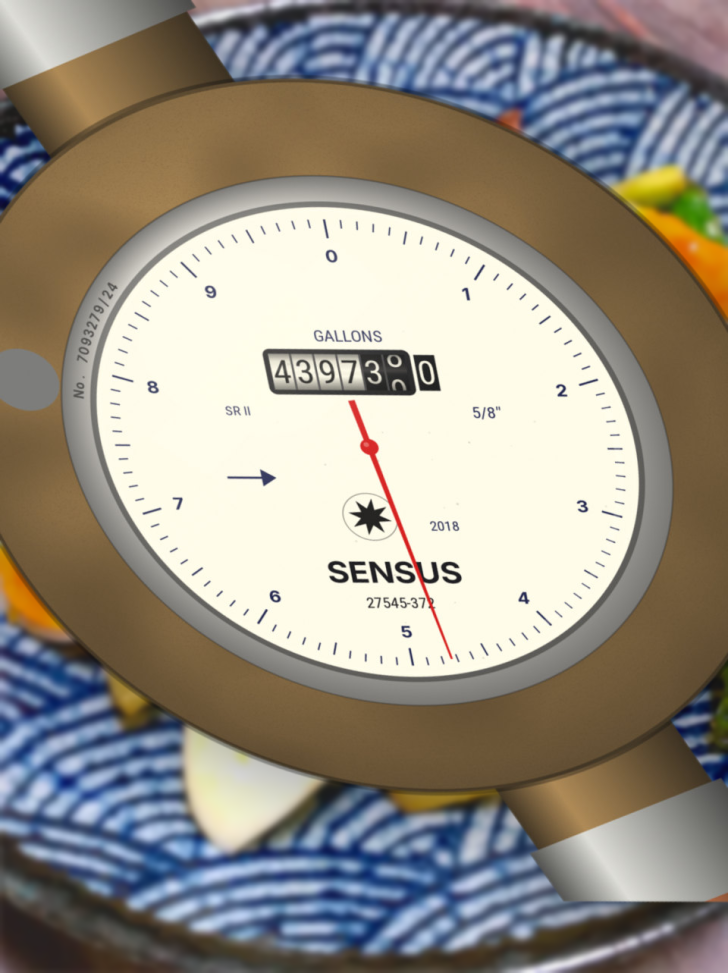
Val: 4397384.7 gal
